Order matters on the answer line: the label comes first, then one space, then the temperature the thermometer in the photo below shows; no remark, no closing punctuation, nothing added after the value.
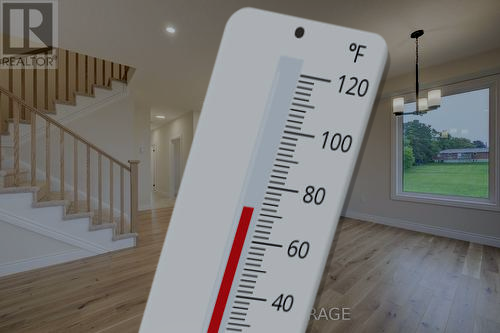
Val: 72 °F
